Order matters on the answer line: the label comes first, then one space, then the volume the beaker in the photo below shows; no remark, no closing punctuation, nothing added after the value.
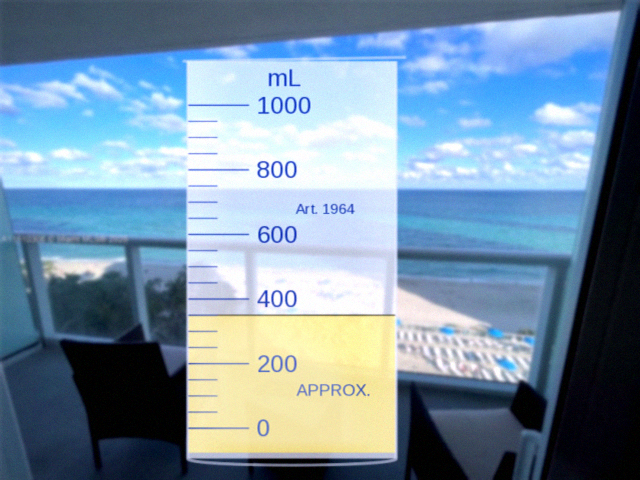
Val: 350 mL
